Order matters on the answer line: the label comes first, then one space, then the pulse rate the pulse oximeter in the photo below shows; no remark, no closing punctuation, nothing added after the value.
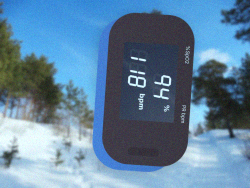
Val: 118 bpm
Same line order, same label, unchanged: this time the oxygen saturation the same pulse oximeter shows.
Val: 94 %
